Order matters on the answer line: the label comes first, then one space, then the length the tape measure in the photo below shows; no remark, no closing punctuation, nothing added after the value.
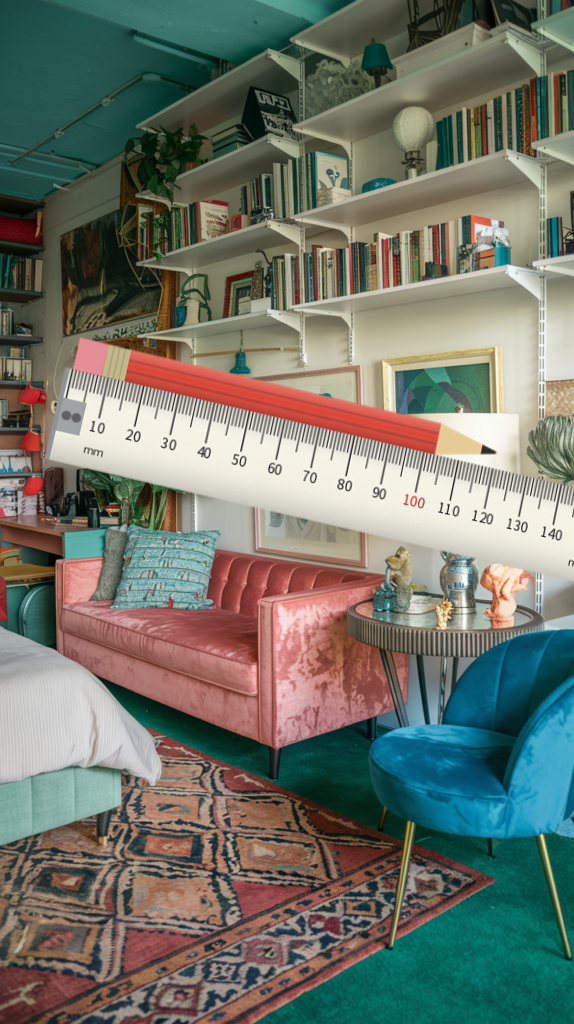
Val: 120 mm
